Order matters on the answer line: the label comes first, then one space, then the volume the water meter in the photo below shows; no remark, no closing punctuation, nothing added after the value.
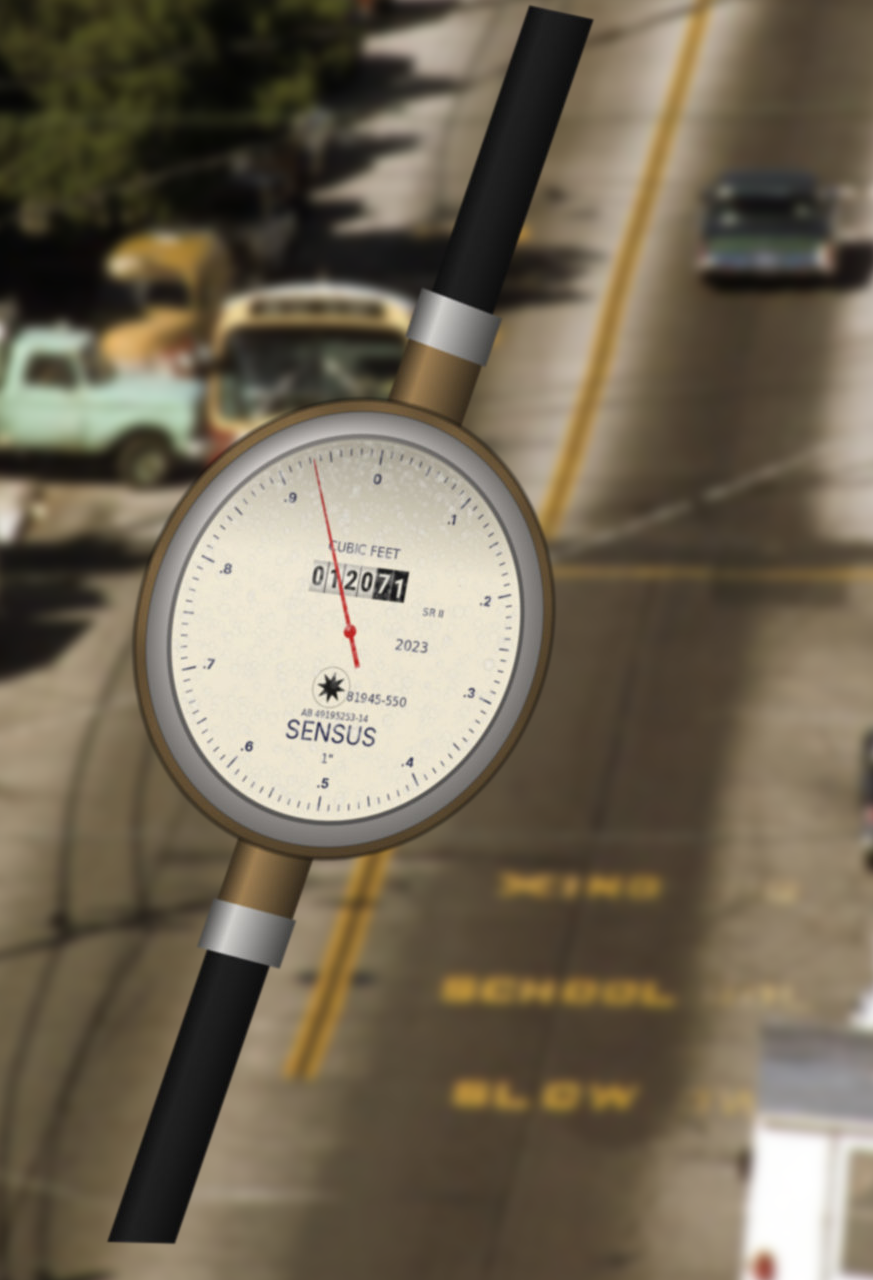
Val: 12070.93 ft³
